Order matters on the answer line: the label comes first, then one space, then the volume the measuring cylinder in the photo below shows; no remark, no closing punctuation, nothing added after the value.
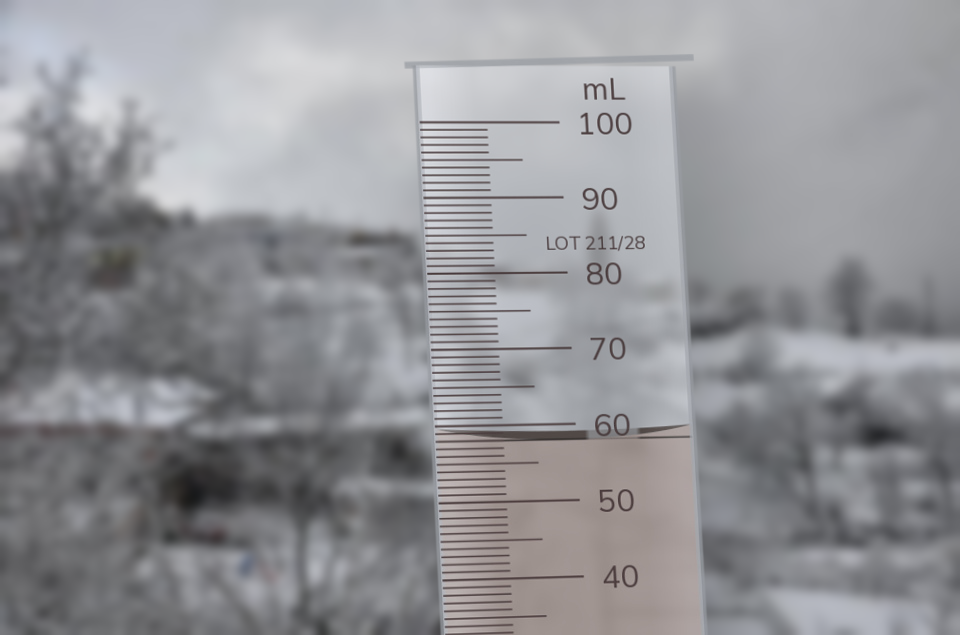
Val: 58 mL
